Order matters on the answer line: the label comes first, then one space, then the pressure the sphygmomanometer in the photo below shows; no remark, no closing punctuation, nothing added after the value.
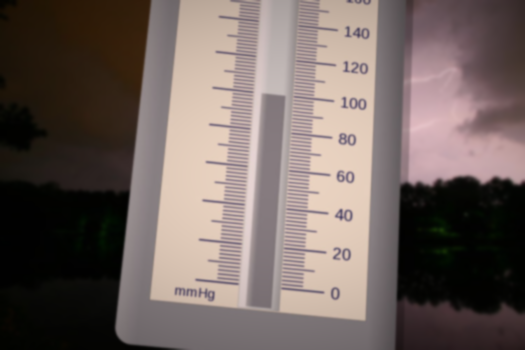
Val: 100 mmHg
